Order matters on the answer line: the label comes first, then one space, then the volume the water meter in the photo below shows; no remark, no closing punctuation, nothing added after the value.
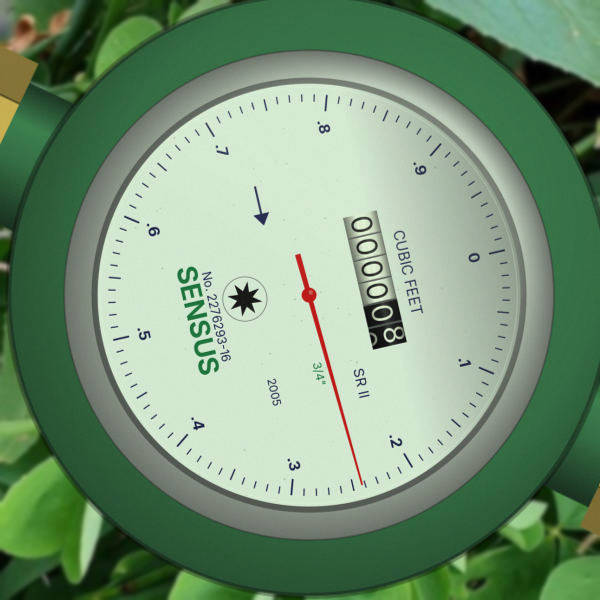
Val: 8.24 ft³
